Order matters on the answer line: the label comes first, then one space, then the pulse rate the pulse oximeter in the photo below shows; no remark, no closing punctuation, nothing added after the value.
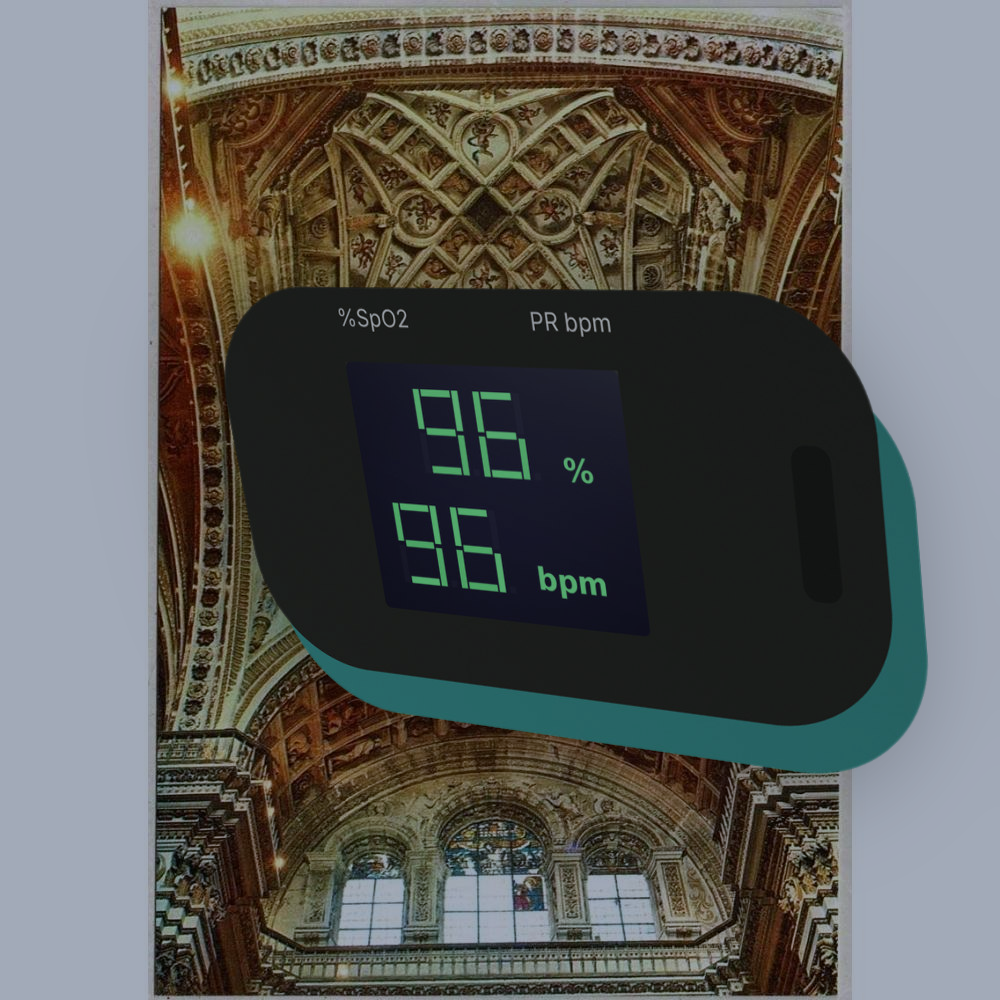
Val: 96 bpm
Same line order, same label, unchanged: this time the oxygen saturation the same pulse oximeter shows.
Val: 96 %
